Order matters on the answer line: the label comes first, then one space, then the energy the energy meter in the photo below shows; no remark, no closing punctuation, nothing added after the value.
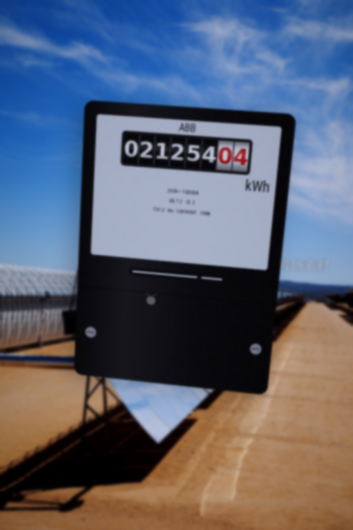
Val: 21254.04 kWh
